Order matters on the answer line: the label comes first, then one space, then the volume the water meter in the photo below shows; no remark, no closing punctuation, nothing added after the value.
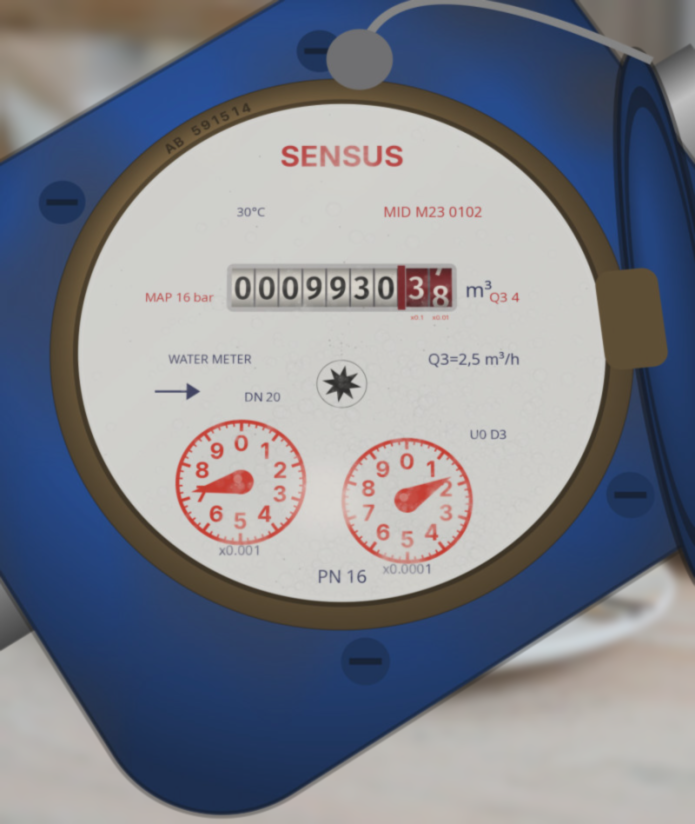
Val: 9930.3771 m³
